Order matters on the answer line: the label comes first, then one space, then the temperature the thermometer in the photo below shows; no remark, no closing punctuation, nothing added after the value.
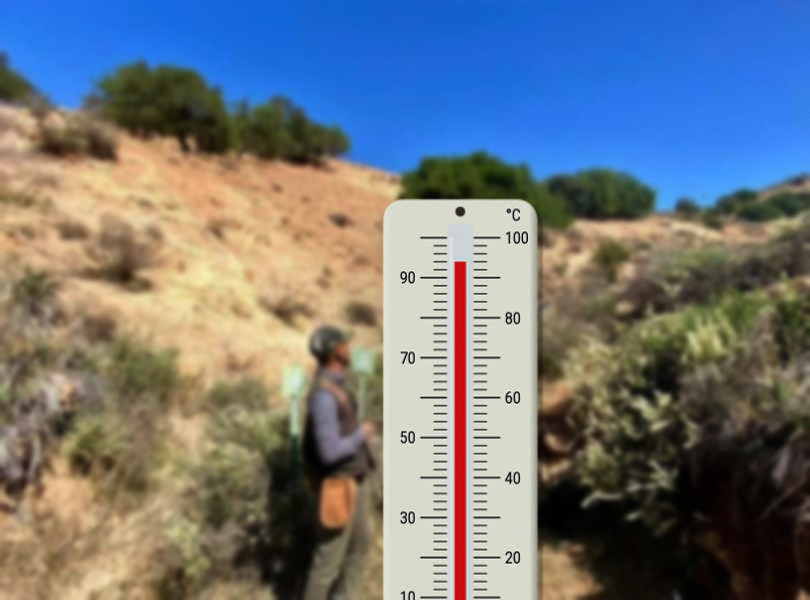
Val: 94 °C
